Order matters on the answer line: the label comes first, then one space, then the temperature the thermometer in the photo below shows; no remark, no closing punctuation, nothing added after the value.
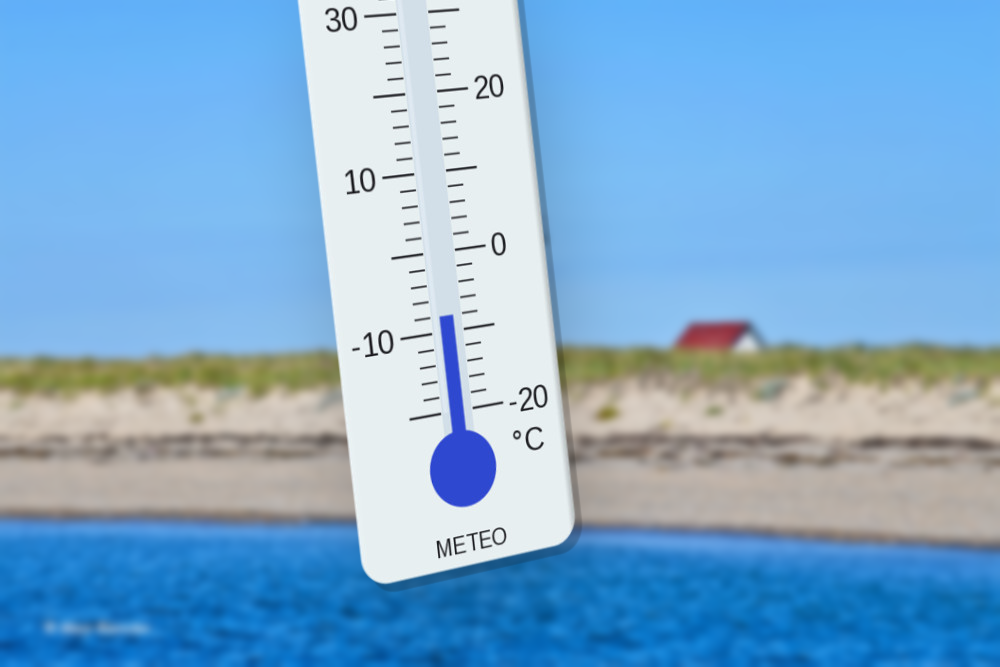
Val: -8 °C
